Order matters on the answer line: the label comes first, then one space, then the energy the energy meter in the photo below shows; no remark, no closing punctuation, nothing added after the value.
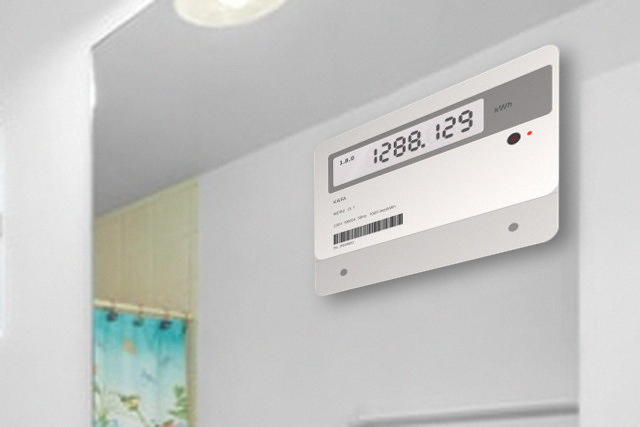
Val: 1288.129 kWh
